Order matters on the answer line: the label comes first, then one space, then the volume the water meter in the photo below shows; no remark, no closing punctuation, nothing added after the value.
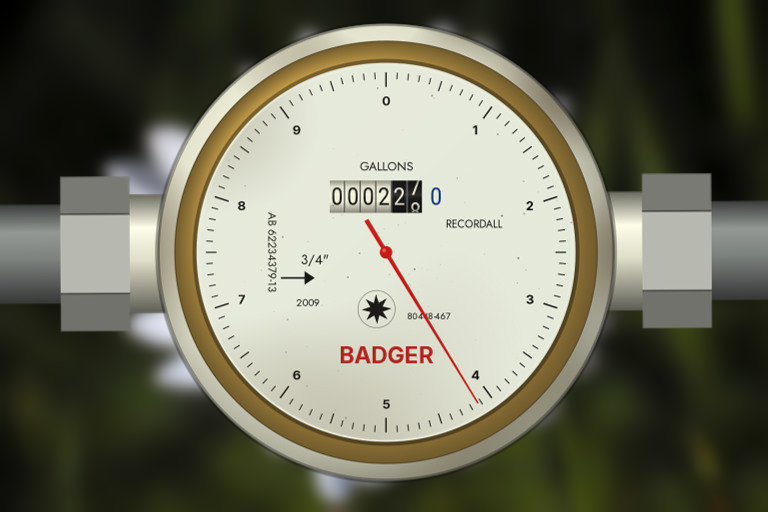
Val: 2274.1 gal
